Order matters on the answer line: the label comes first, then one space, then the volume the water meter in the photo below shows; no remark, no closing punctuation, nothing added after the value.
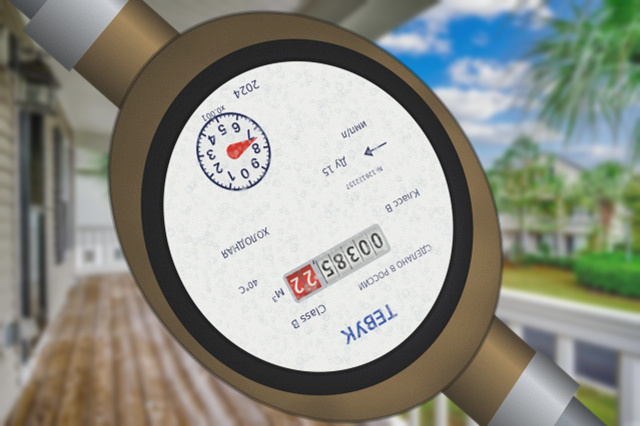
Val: 385.227 m³
